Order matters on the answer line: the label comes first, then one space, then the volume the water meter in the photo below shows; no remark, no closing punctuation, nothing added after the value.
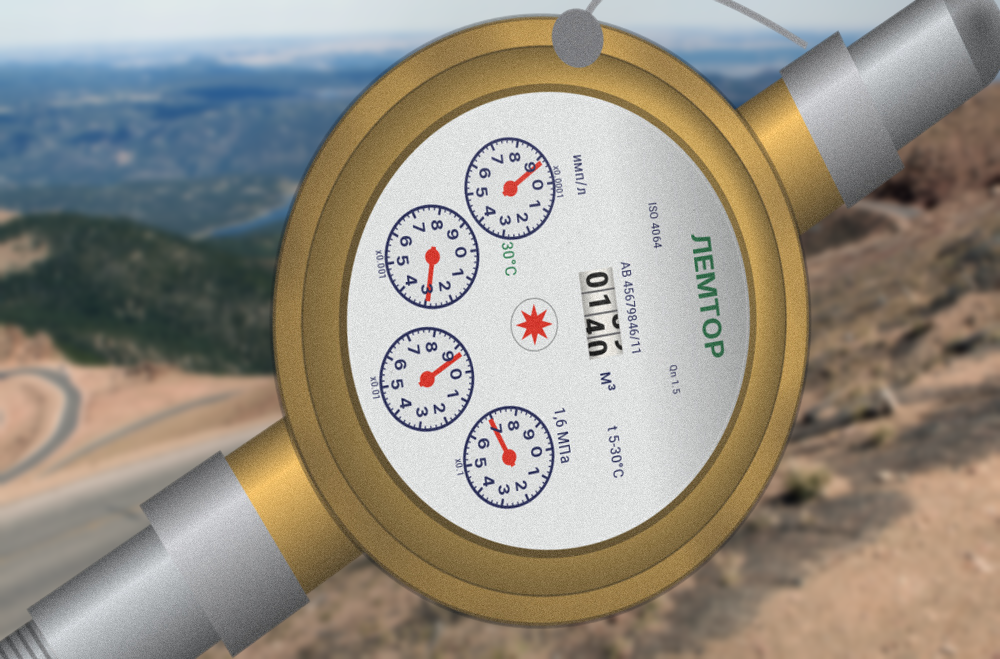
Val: 139.6929 m³
